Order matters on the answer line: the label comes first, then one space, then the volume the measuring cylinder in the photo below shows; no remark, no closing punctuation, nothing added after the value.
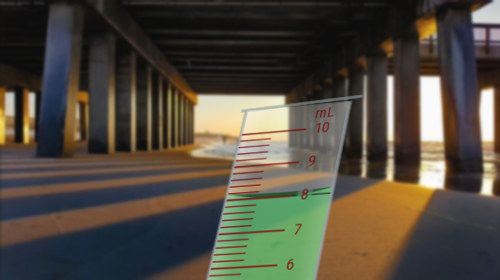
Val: 8 mL
